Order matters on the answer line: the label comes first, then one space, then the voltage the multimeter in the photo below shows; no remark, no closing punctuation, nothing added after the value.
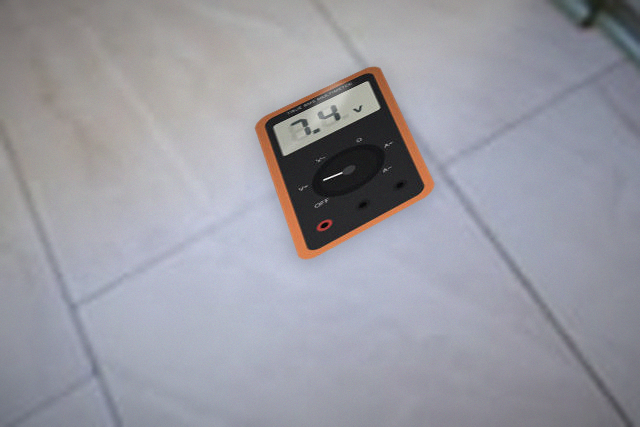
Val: 7.4 V
